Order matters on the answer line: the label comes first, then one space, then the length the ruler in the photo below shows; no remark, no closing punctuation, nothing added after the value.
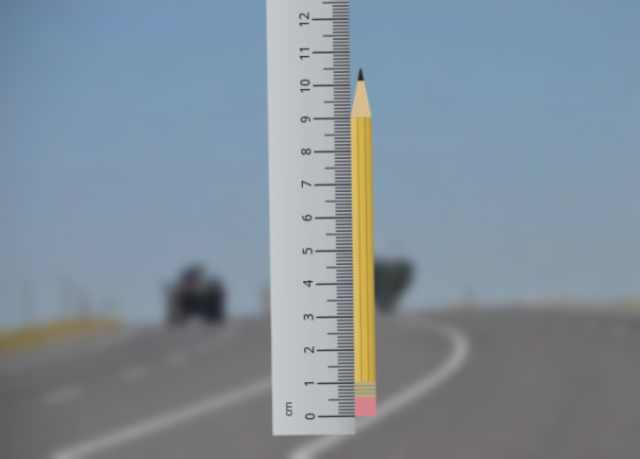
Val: 10.5 cm
